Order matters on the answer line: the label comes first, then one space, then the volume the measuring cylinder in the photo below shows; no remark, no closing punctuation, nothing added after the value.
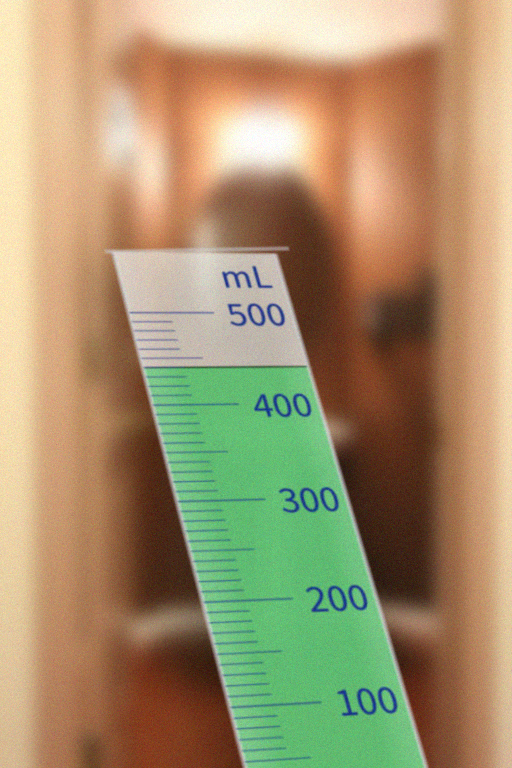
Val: 440 mL
